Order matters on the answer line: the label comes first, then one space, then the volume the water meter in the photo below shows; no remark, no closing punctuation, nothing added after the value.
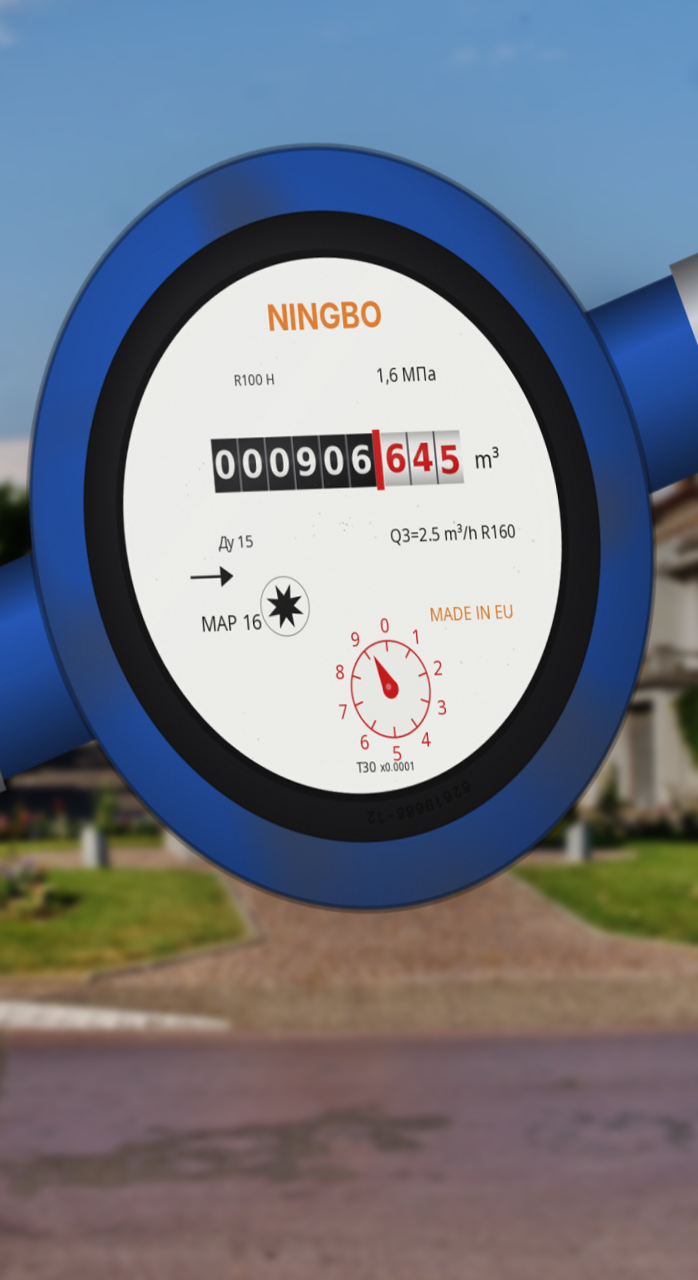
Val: 906.6449 m³
